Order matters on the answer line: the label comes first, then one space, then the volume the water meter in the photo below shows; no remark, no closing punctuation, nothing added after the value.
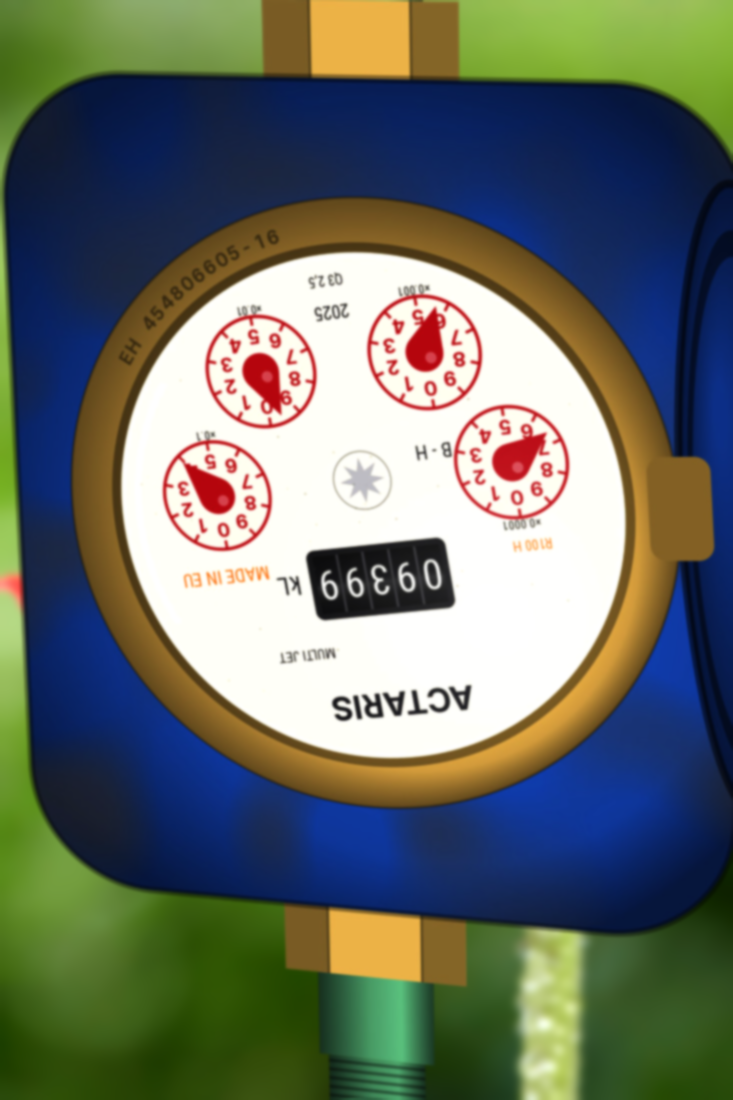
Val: 9399.3956 kL
